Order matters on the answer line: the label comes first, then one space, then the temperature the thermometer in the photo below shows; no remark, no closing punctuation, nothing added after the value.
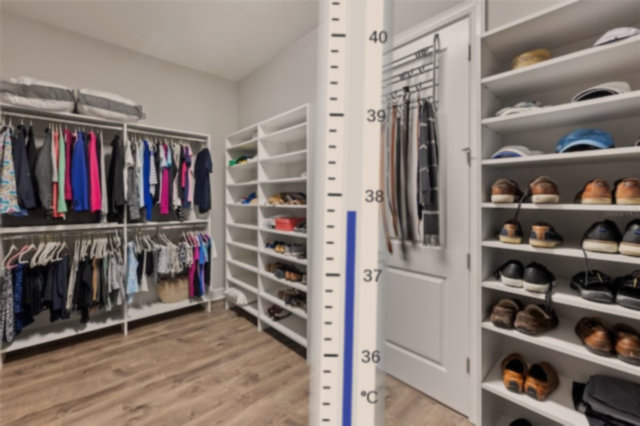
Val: 37.8 °C
